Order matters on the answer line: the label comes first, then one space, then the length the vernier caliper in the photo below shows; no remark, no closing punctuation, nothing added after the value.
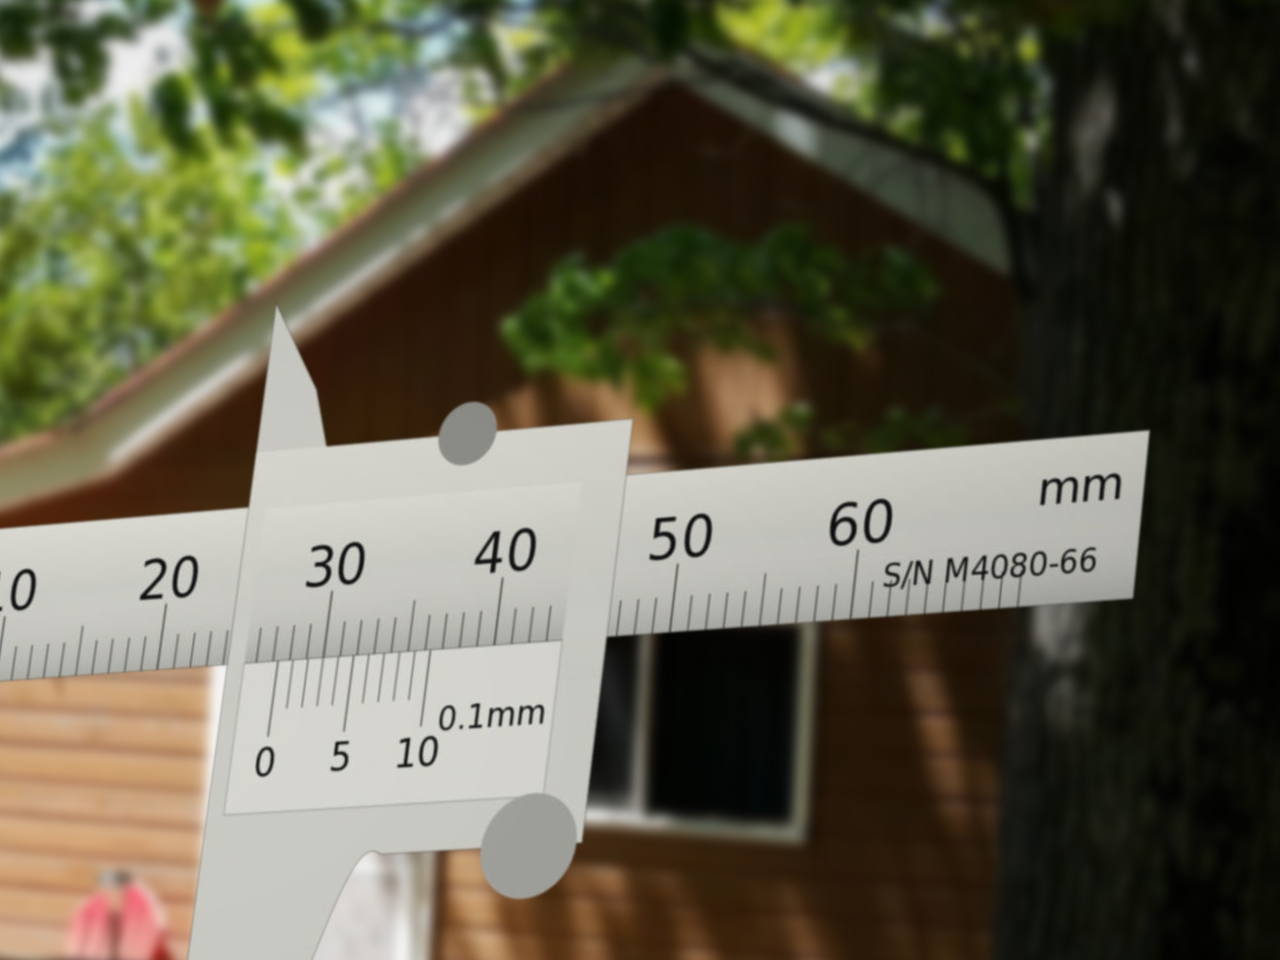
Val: 27.3 mm
